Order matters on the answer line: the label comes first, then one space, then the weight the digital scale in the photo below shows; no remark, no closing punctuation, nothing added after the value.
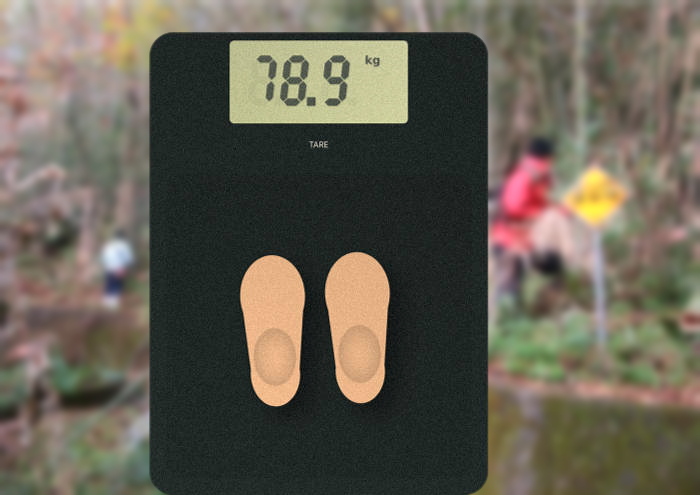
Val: 78.9 kg
